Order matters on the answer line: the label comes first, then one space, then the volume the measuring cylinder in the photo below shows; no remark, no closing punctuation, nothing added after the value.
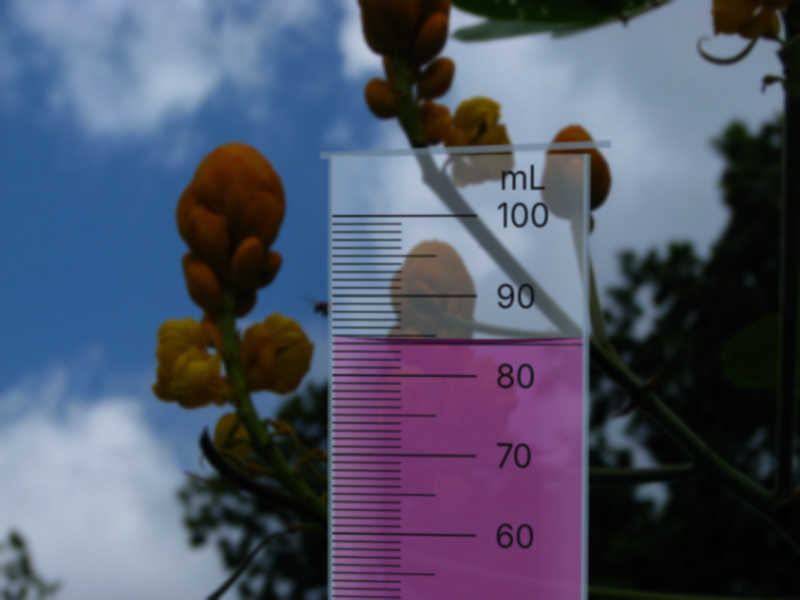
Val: 84 mL
